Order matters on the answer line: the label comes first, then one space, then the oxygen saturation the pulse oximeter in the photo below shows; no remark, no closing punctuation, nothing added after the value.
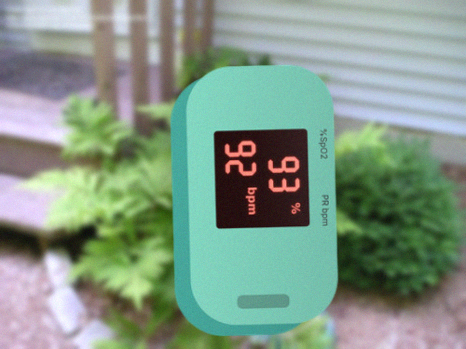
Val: 93 %
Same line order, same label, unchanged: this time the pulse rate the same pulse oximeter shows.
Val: 92 bpm
